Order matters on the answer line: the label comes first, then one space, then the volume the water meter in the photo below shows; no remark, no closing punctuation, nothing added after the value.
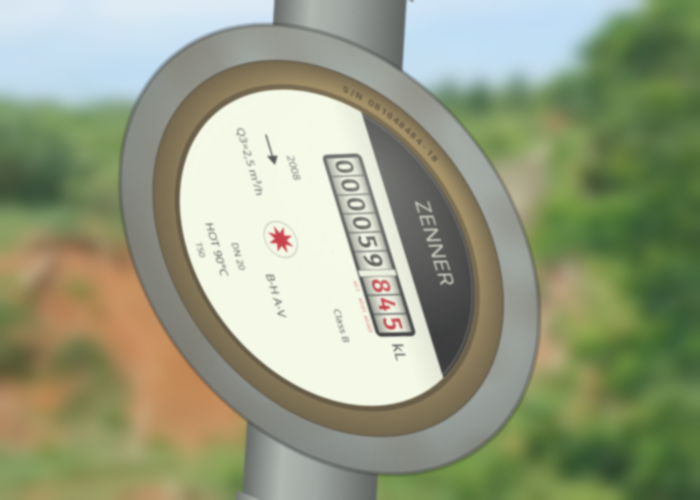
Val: 59.845 kL
